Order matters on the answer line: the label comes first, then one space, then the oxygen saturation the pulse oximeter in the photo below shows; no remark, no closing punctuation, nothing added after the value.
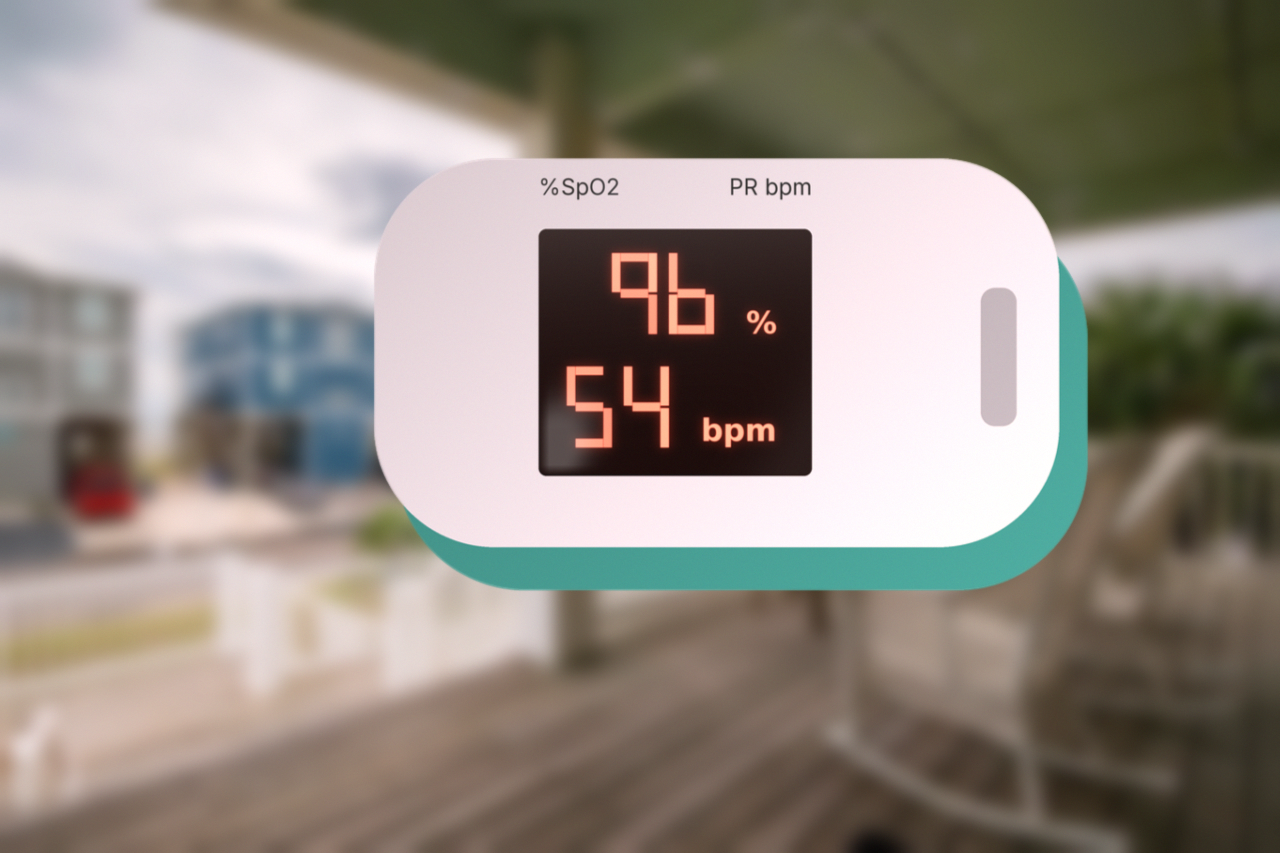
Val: 96 %
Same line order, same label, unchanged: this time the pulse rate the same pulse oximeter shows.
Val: 54 bpm
